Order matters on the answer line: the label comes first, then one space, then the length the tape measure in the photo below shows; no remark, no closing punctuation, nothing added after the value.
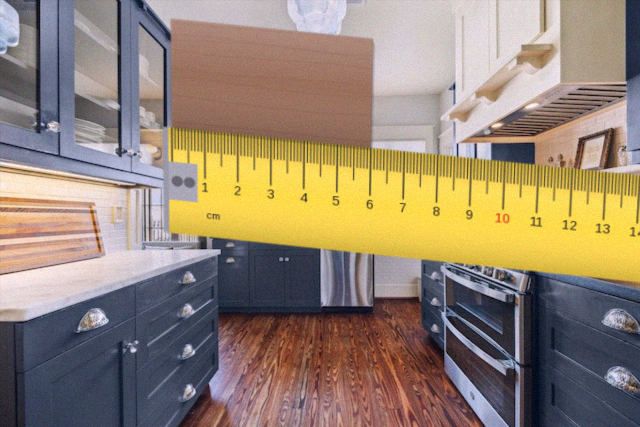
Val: 6 cm
